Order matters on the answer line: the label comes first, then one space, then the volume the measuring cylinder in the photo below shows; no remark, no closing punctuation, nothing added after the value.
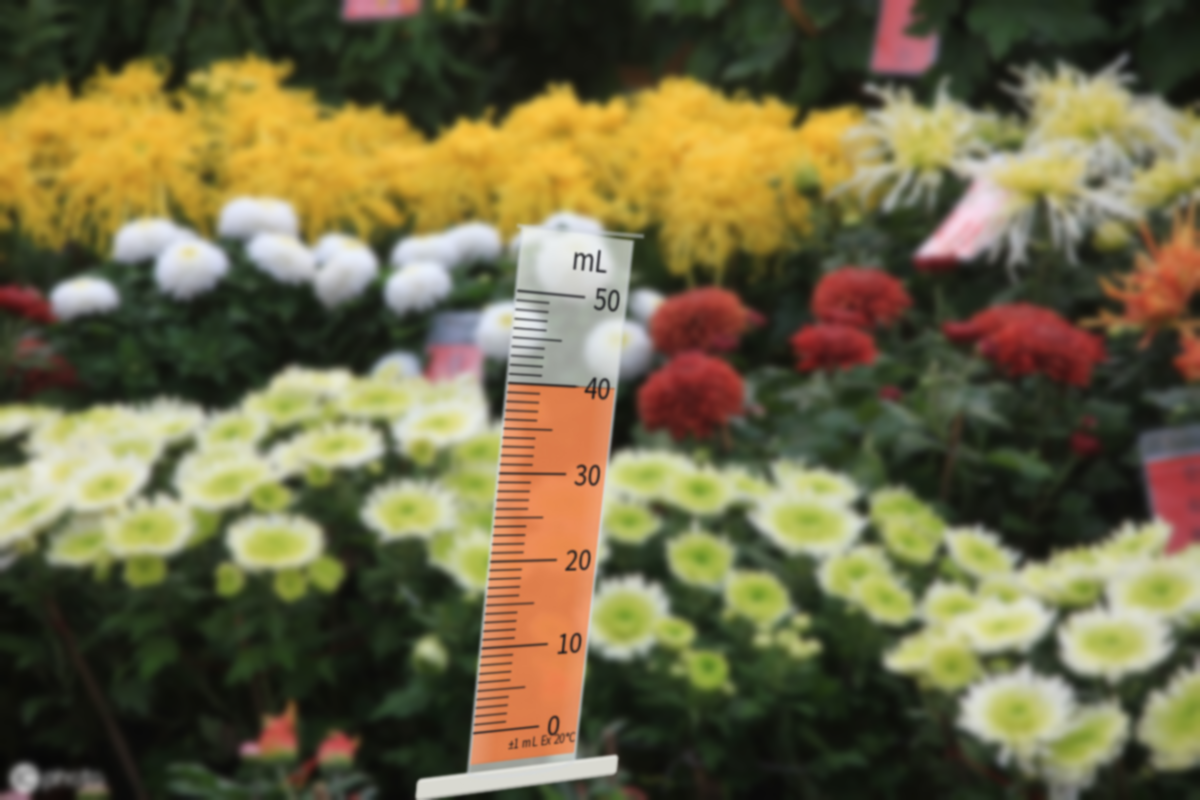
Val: 40 mL
